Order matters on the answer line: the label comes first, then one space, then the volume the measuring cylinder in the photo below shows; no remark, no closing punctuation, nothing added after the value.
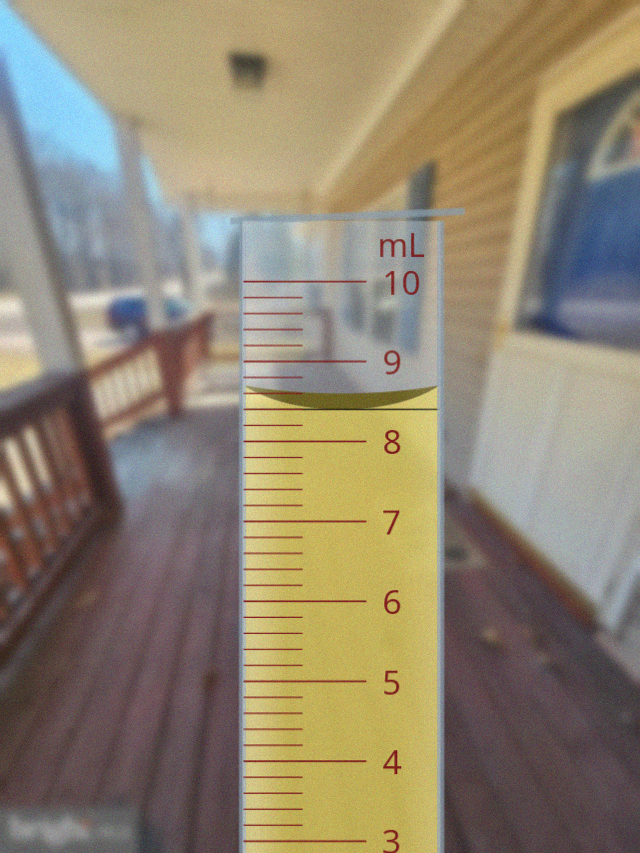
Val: 8.4 mL
